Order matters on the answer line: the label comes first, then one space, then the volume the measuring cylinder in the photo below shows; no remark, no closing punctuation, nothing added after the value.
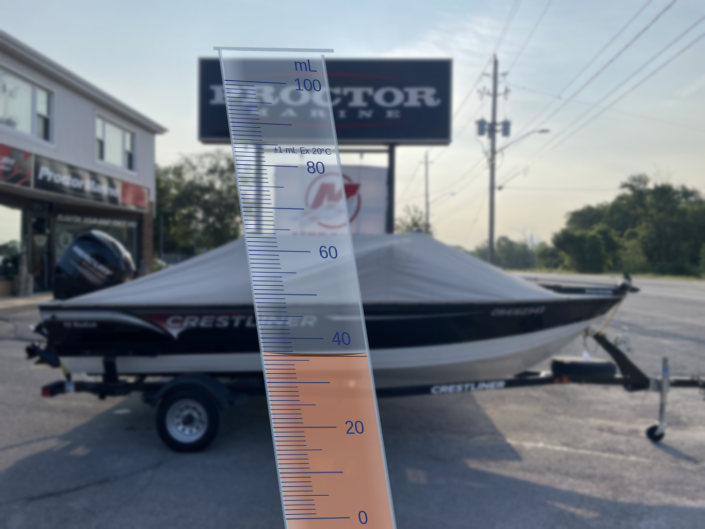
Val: 36 mL
